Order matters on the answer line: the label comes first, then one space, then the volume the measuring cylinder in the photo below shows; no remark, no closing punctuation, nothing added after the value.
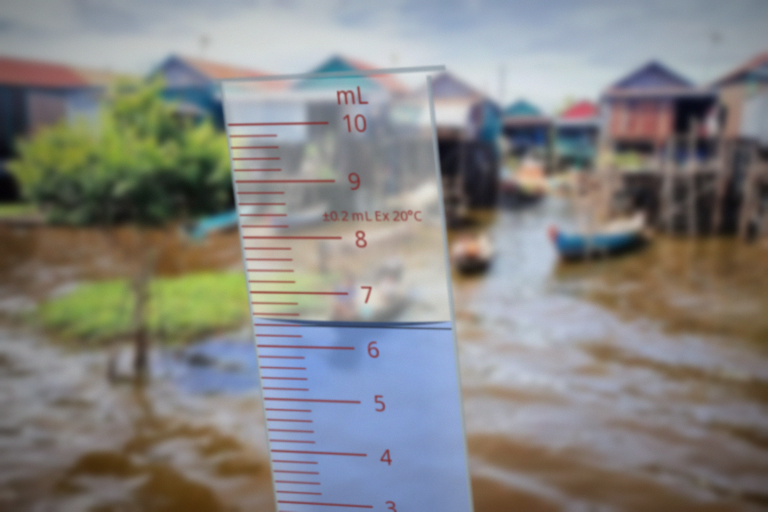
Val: 6.4 mL
